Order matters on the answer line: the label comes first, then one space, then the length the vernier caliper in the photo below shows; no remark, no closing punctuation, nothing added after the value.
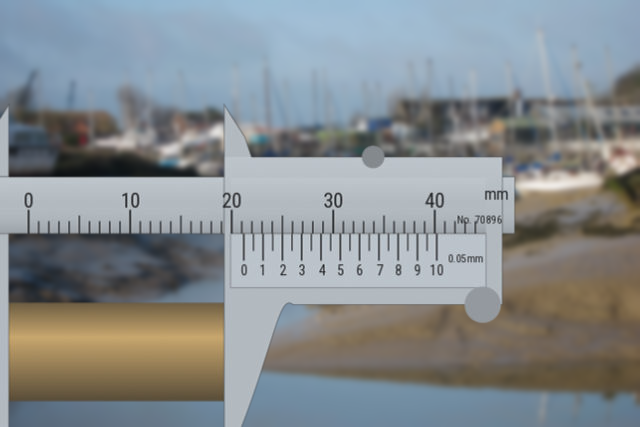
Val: 21.2 mm
